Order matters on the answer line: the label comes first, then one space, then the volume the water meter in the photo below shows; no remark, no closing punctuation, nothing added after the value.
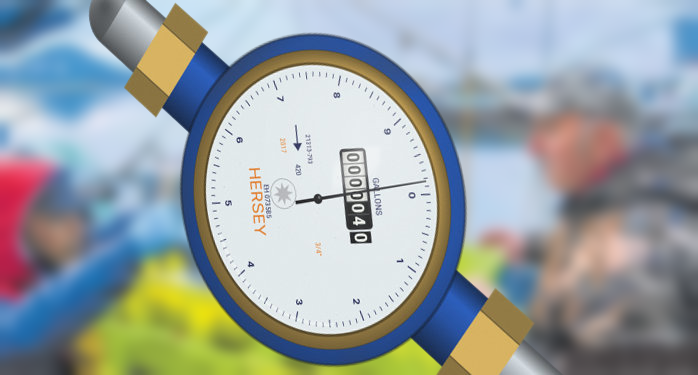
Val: 39.8 gal
